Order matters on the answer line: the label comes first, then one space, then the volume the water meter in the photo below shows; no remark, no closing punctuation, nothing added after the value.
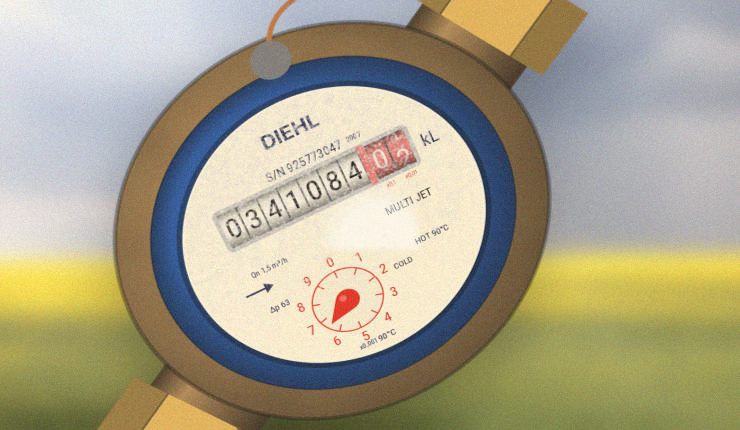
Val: 341084.016 kL
